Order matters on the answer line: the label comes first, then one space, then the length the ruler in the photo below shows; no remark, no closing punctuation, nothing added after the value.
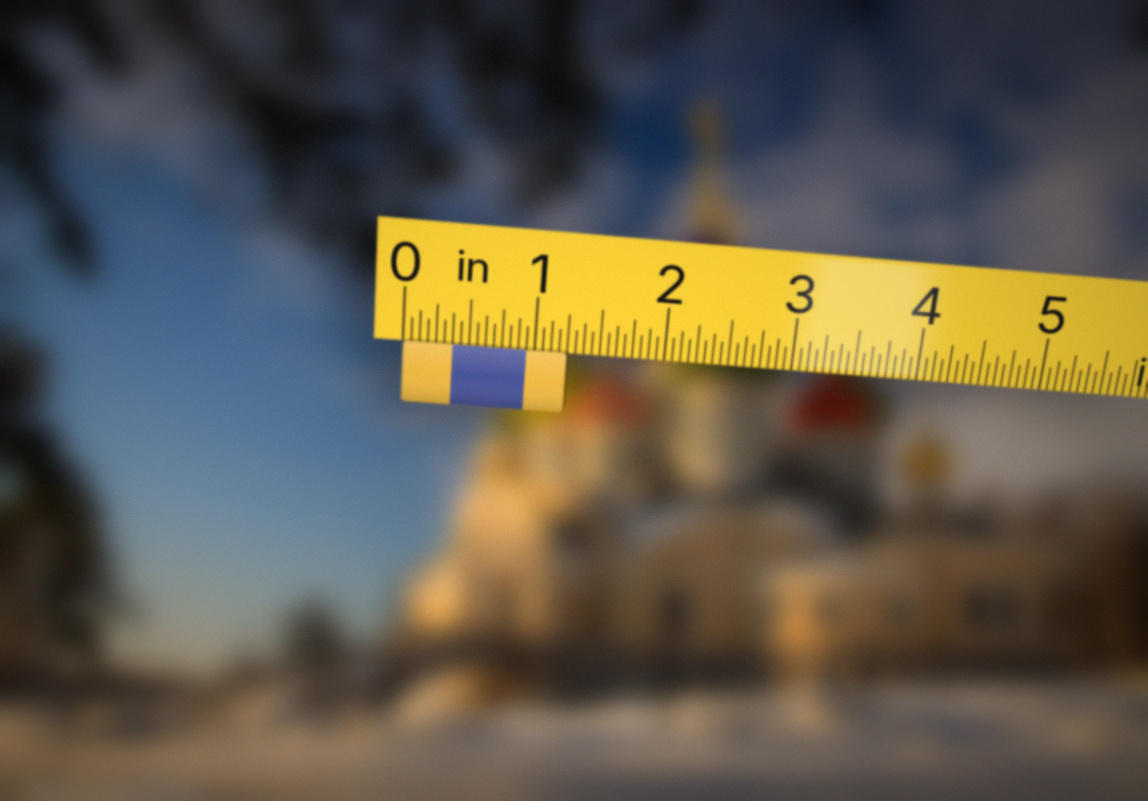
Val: 1.25 in
